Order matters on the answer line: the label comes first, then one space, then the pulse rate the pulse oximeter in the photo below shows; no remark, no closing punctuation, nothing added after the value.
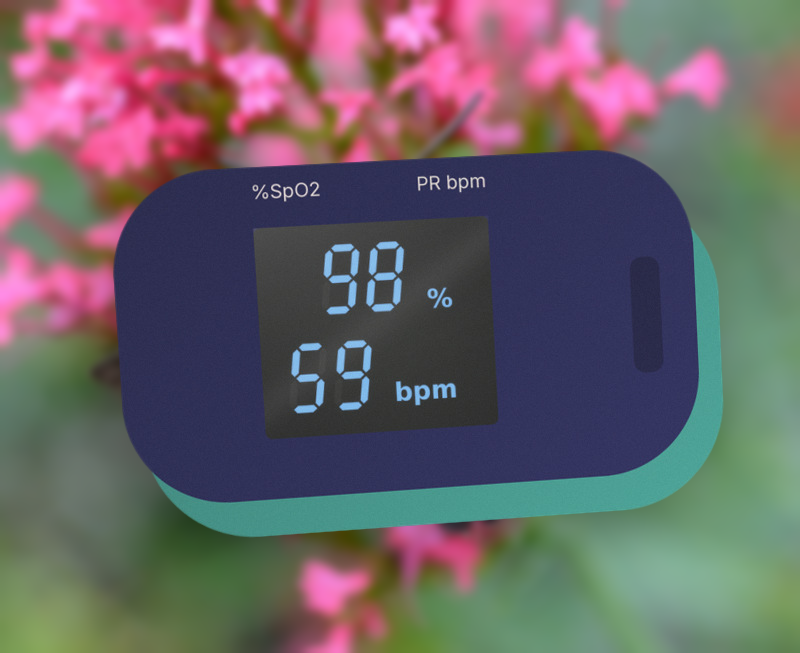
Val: 59 bpm
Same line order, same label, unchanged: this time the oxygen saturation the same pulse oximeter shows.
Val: 98 %
